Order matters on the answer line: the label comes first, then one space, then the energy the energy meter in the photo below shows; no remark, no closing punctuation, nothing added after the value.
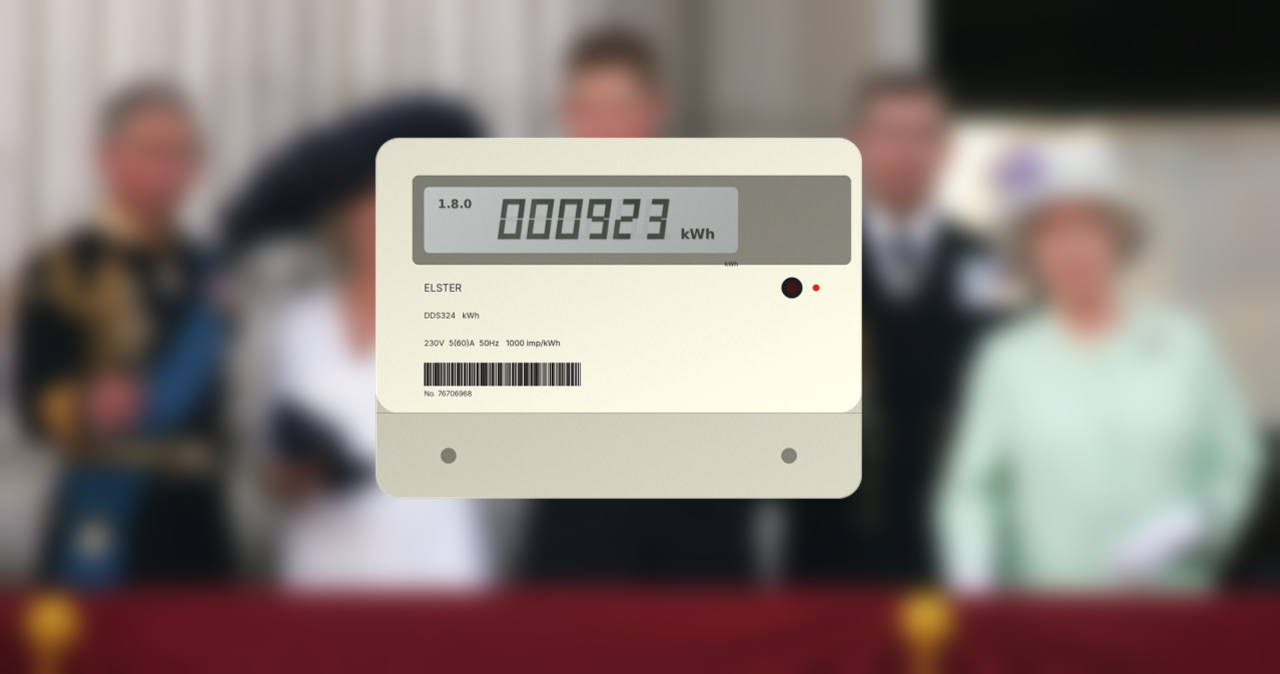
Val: 923 kWh
